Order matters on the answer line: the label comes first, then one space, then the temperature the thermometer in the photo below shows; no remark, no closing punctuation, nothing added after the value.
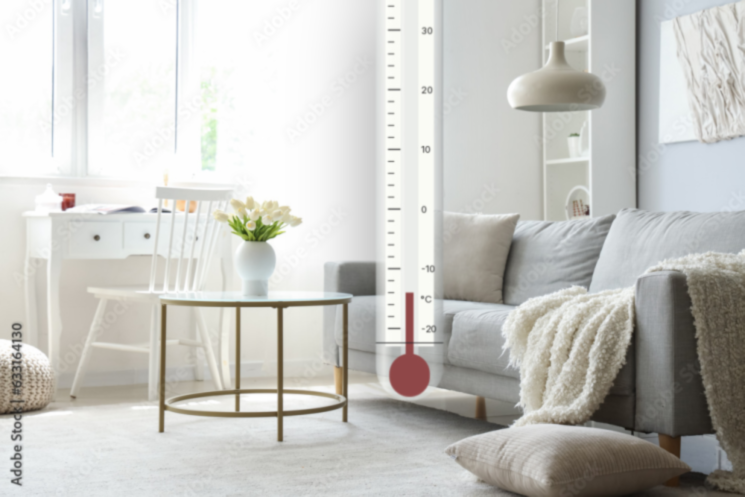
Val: -14 °C
